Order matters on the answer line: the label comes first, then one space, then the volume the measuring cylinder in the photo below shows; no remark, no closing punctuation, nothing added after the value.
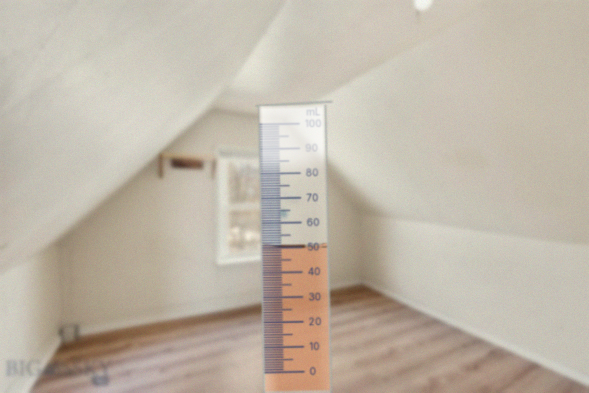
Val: 50 mL
